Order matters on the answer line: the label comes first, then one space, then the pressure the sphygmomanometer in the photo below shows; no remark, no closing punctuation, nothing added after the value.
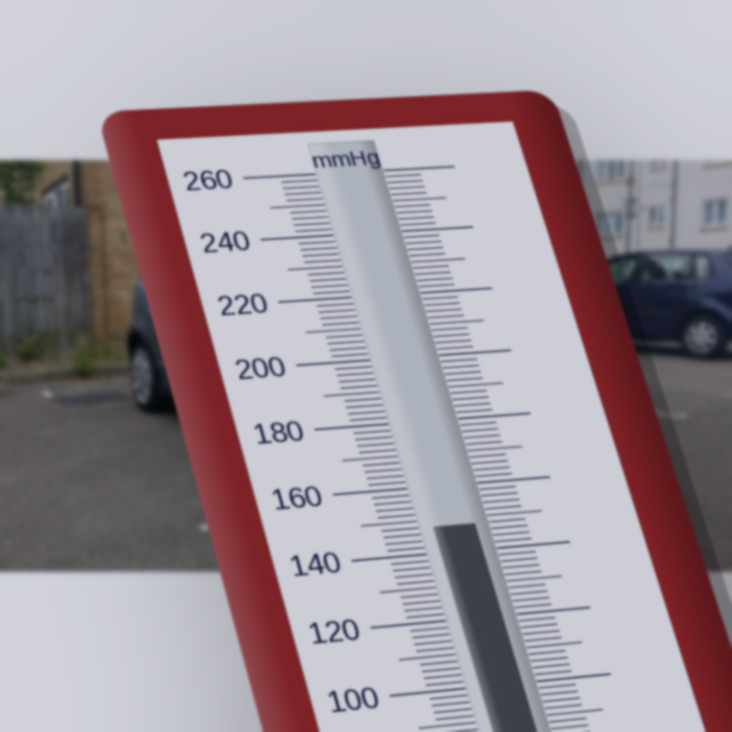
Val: 148 mmHg
